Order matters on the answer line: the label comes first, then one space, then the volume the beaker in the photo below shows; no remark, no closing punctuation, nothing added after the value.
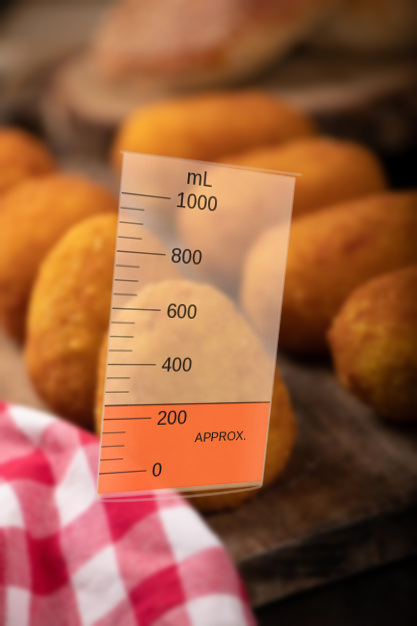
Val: 250 mL
